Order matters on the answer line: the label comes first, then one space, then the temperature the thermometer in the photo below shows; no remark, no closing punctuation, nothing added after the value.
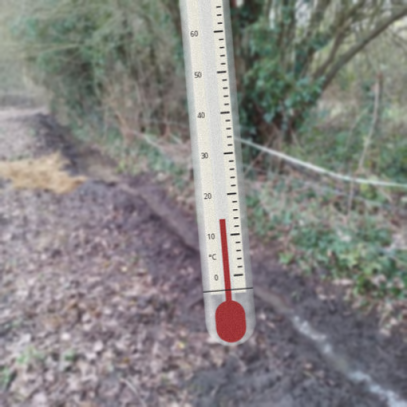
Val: 14 °C
